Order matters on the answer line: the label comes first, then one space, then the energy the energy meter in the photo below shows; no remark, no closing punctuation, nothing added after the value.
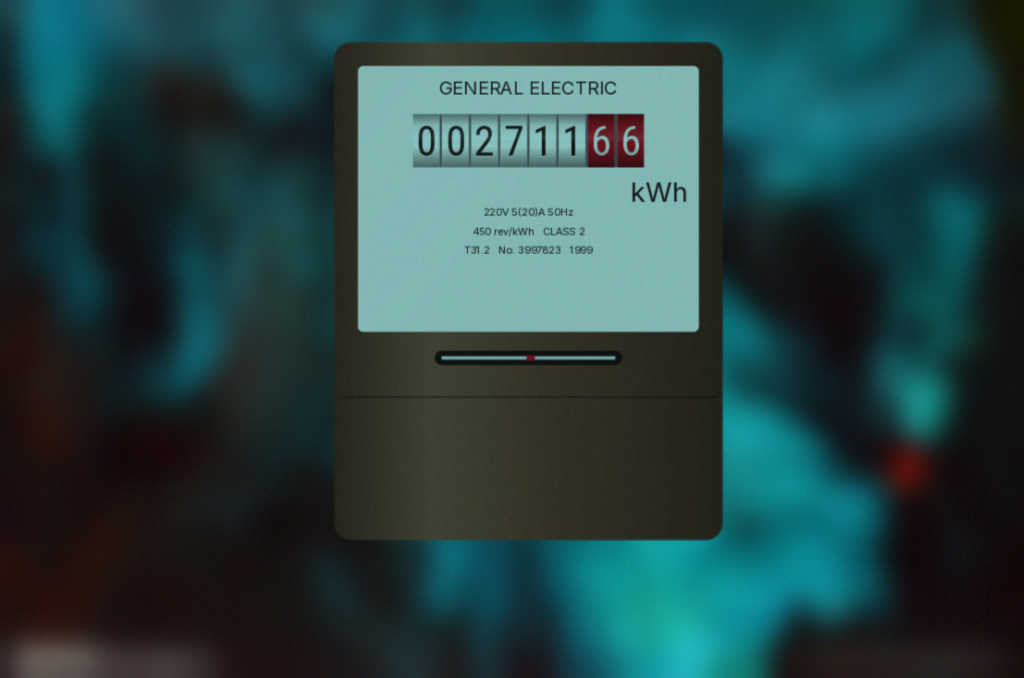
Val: 2711.66 kWh
